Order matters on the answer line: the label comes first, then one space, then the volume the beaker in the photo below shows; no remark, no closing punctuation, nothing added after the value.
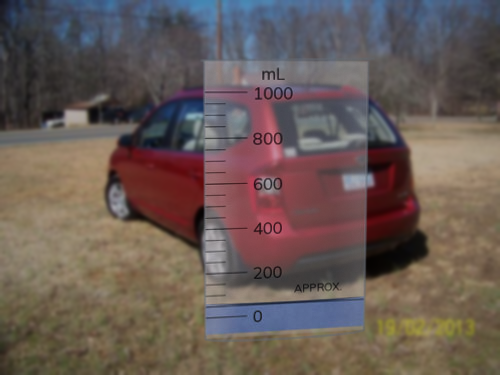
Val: 50 mL
